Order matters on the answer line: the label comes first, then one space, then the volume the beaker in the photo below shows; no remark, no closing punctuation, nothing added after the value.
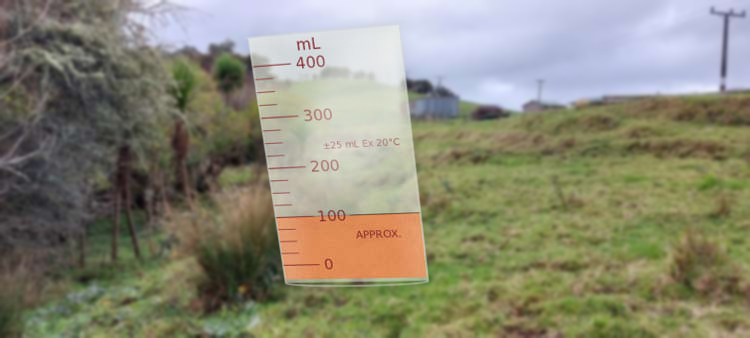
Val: 100 mL
